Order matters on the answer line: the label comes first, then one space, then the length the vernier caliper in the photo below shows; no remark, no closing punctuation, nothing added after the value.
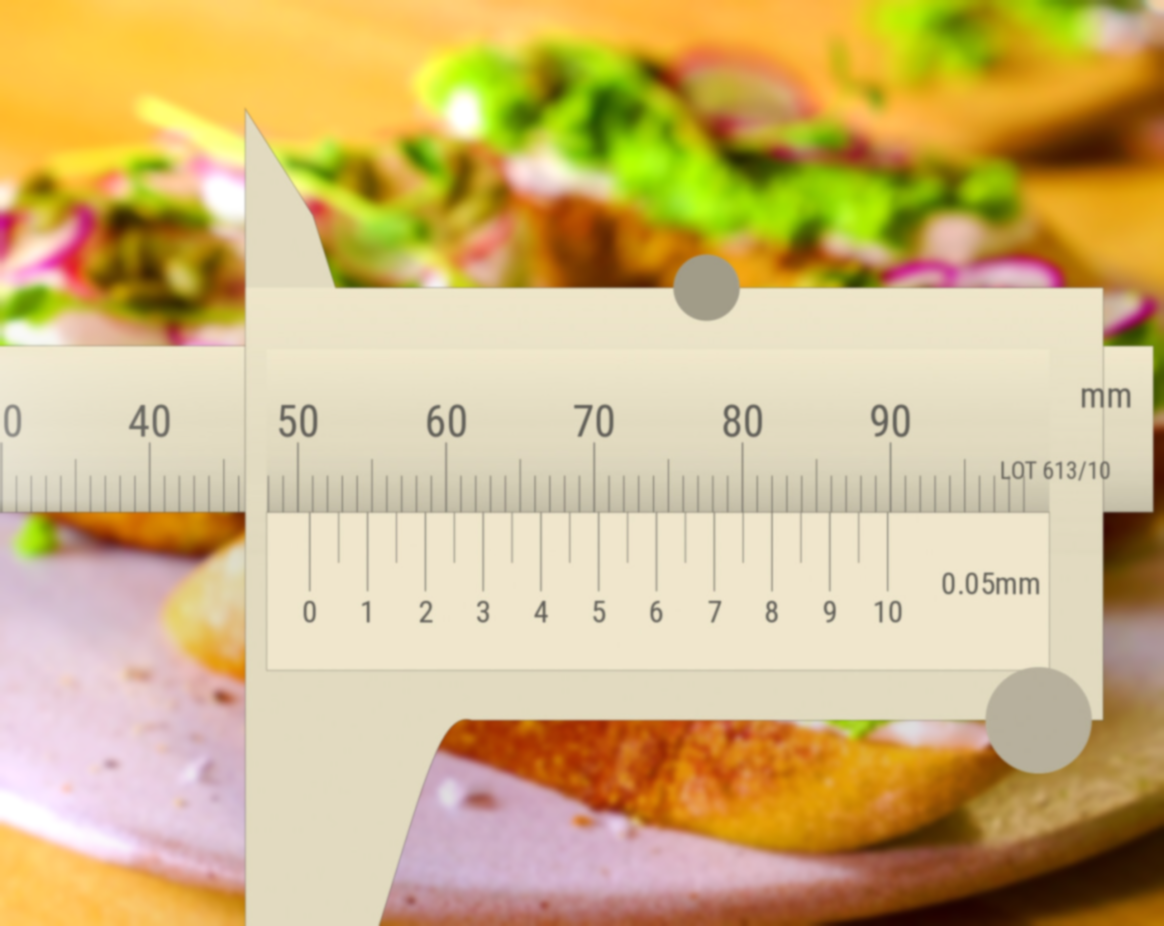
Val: 50.8 mm
